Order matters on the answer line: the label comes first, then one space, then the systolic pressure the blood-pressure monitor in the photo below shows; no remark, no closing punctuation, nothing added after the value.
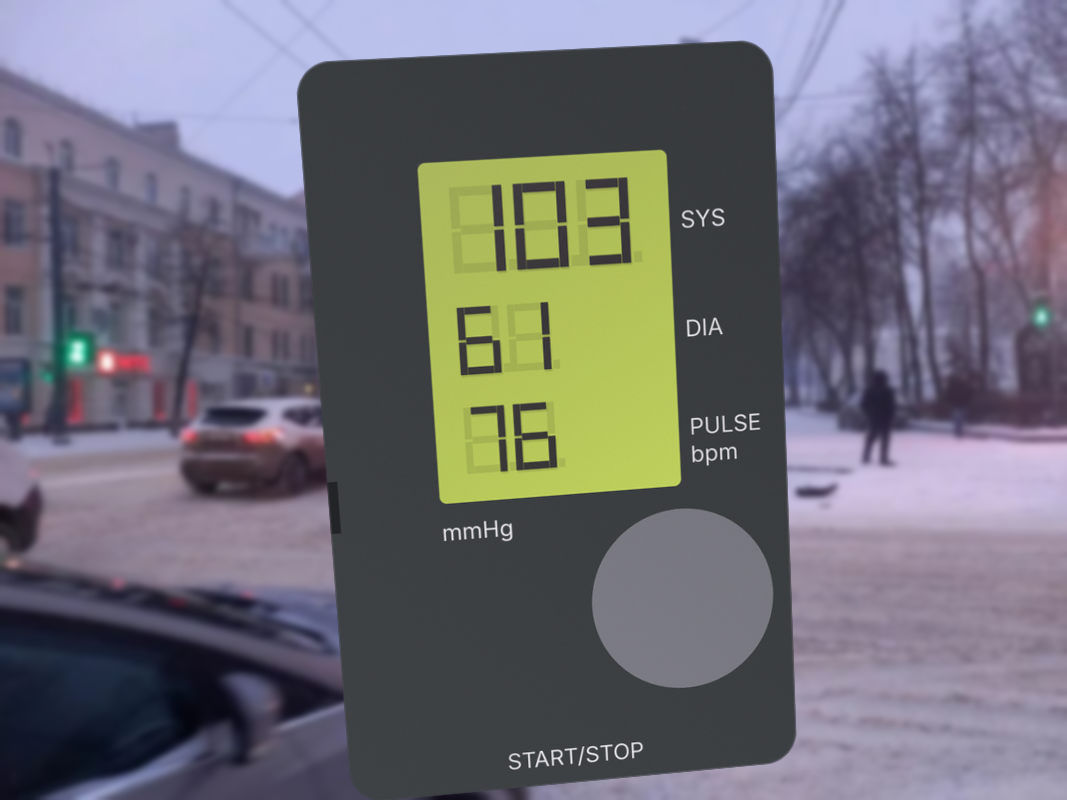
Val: 103 mmHg
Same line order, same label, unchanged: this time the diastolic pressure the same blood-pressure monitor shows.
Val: 61 mmHg
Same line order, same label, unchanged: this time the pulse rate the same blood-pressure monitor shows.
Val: 76 bpm
